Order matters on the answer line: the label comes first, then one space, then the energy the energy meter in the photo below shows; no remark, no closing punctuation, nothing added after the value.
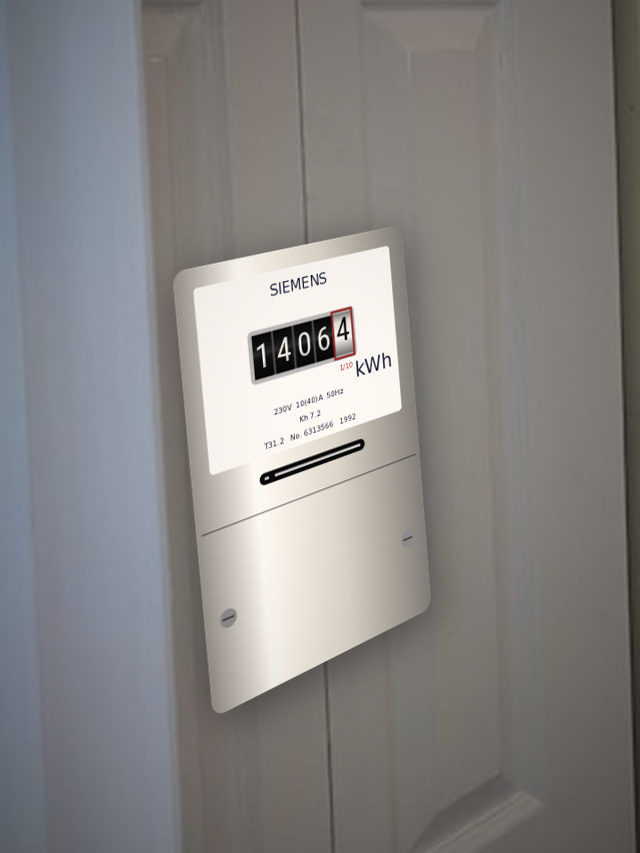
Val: 1406.4 kWh
